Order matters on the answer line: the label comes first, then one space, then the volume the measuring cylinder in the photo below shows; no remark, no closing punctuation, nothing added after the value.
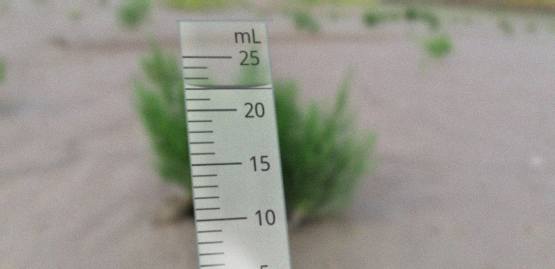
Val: 22 mL
